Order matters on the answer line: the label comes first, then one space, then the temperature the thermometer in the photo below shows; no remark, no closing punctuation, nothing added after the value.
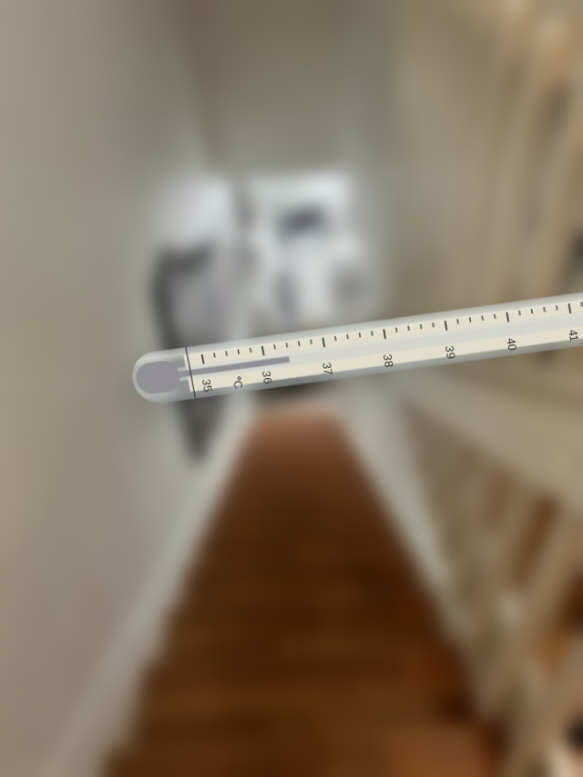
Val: 36.4 °C
